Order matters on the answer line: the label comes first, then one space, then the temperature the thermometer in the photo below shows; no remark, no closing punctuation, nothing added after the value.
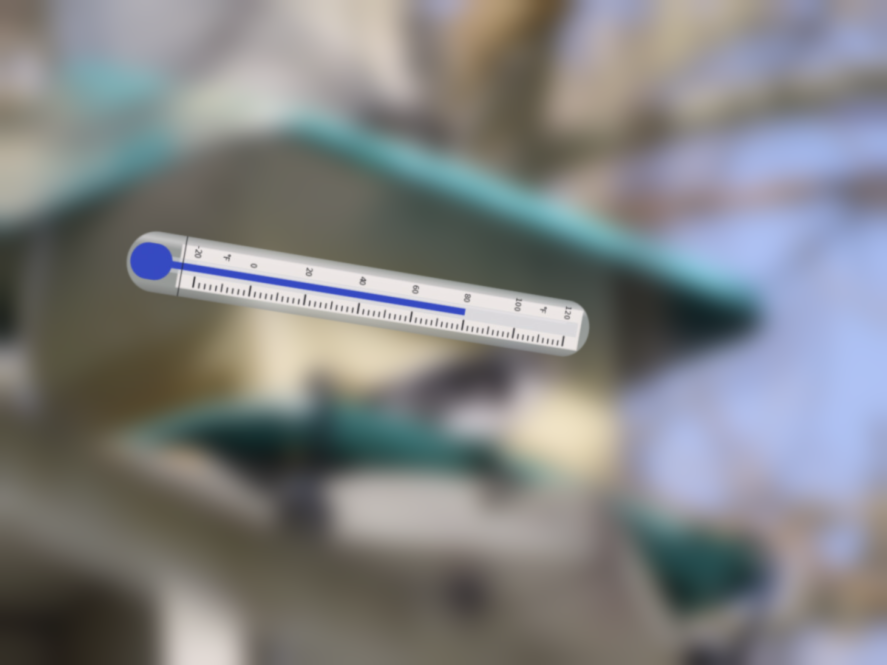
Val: 80 °F
